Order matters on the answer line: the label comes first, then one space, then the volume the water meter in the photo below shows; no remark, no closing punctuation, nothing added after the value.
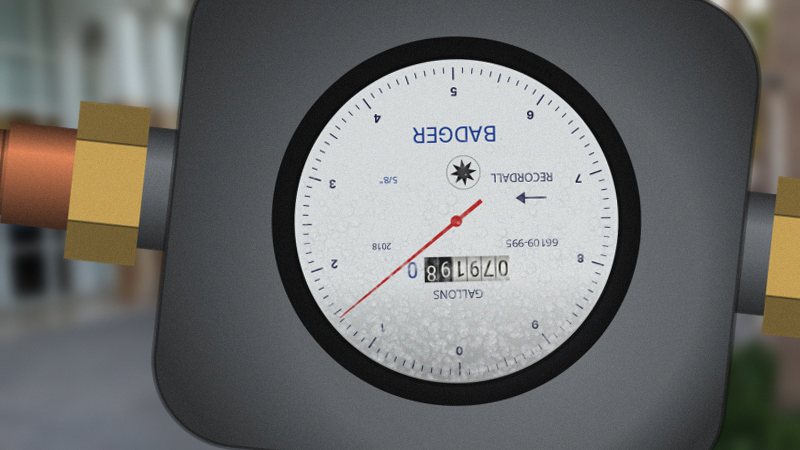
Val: 791981.4 gal
